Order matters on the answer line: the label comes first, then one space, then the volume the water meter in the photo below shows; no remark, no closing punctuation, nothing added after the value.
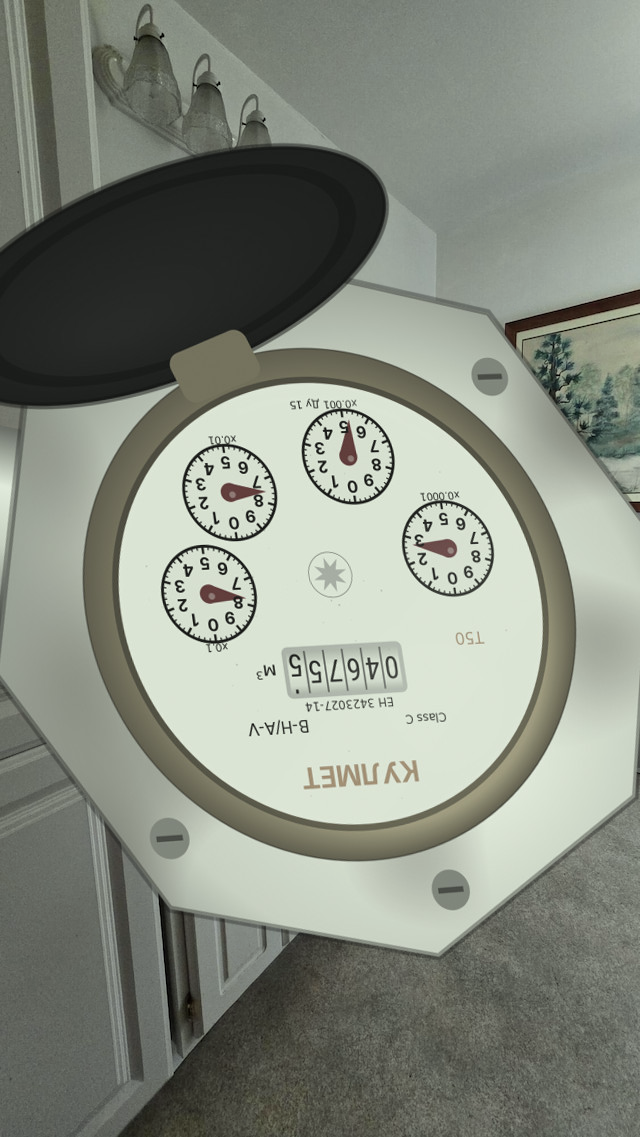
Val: 46754.7752 m³
